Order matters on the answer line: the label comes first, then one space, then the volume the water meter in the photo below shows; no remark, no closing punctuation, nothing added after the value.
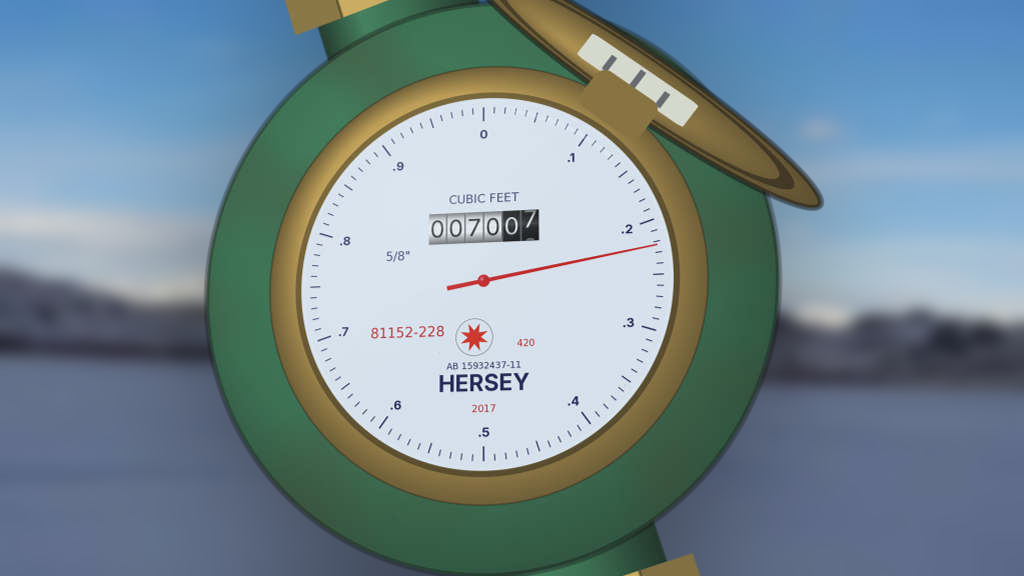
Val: 7007.22 ft³
